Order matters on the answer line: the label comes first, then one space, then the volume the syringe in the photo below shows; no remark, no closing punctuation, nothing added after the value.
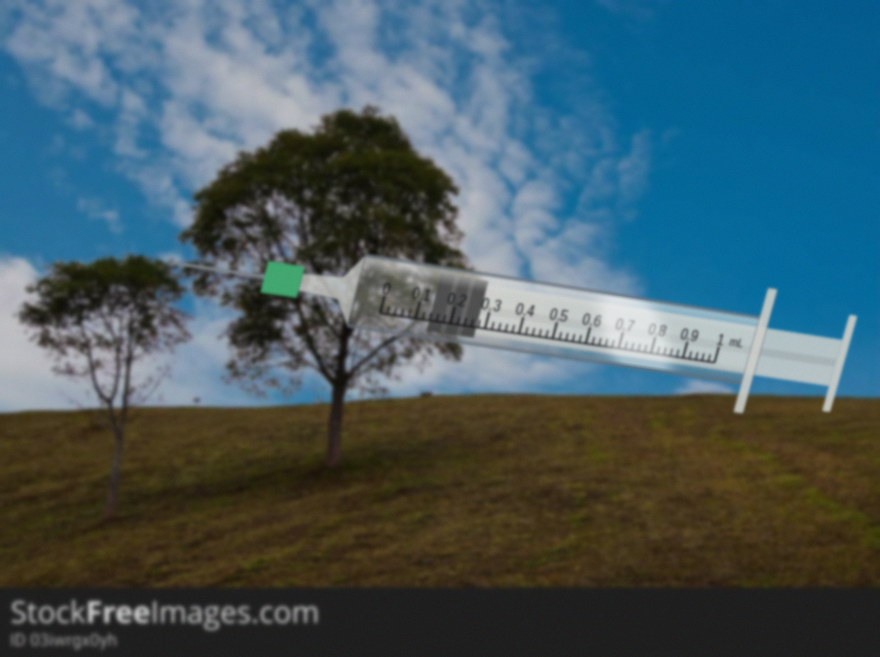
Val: 0.14 mL
